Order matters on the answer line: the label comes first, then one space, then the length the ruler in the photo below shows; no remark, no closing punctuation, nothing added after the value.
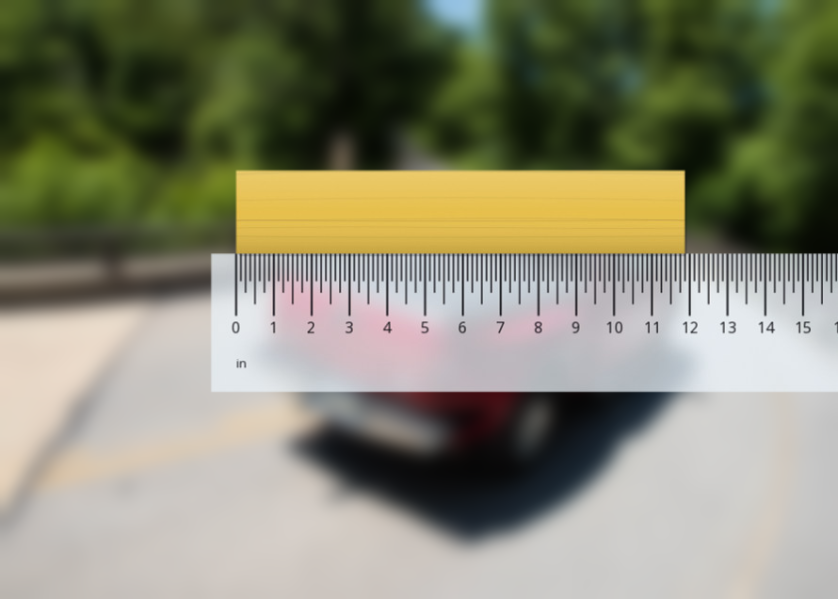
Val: 11.875 in
